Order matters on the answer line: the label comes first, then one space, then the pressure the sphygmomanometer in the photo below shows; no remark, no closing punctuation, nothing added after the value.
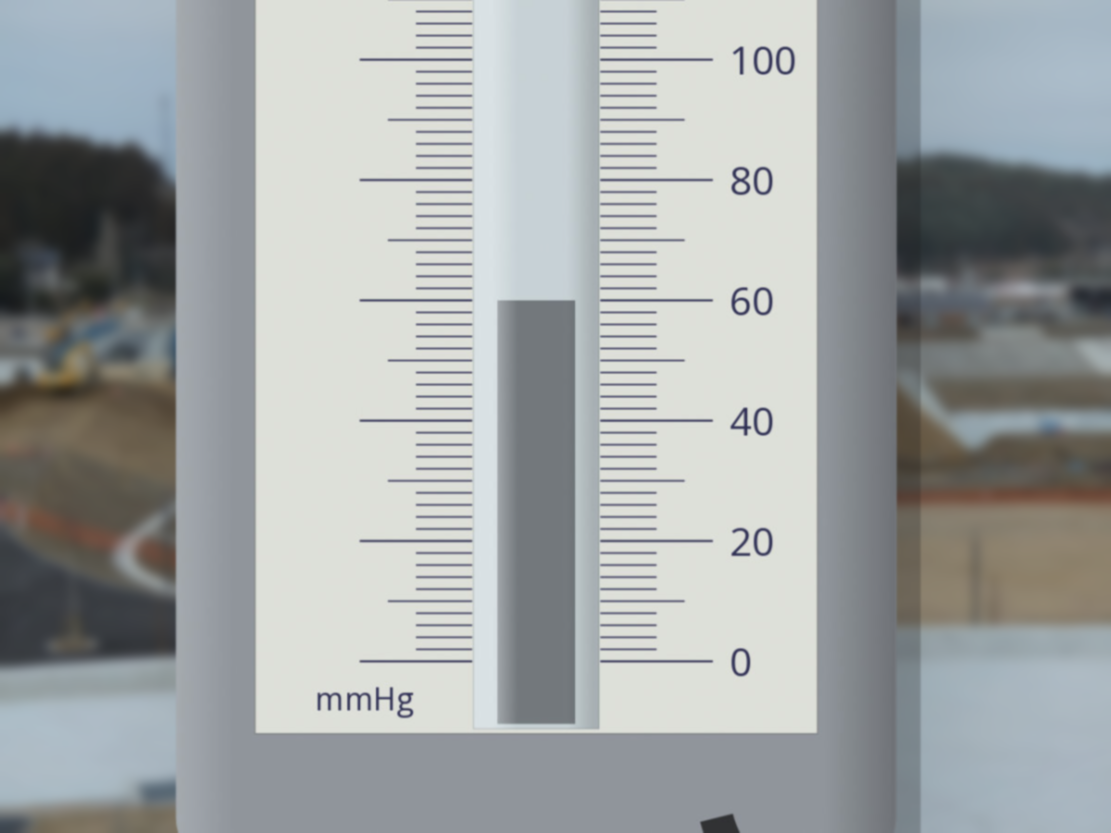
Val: 60 mmHg
